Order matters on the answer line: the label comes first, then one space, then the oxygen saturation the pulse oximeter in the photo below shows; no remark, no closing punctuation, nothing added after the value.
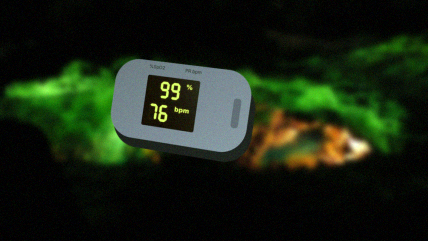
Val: 99 %
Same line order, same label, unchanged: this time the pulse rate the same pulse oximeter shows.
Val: 76 bpm
